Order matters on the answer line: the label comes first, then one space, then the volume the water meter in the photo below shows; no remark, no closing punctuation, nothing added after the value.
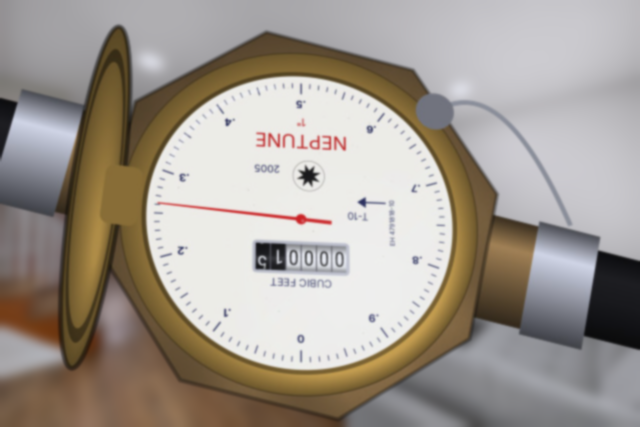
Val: 15.26 ft³
